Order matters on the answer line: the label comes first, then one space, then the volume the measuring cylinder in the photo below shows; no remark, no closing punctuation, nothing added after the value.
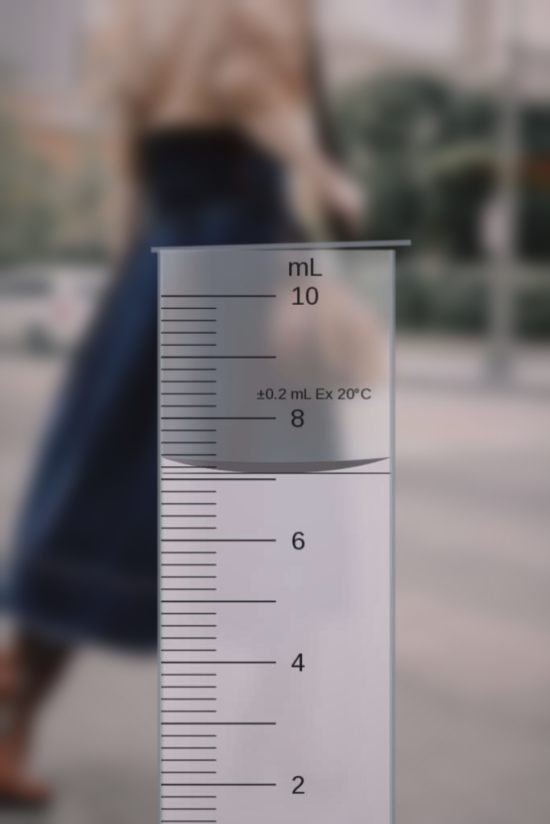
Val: 7.1 mL
